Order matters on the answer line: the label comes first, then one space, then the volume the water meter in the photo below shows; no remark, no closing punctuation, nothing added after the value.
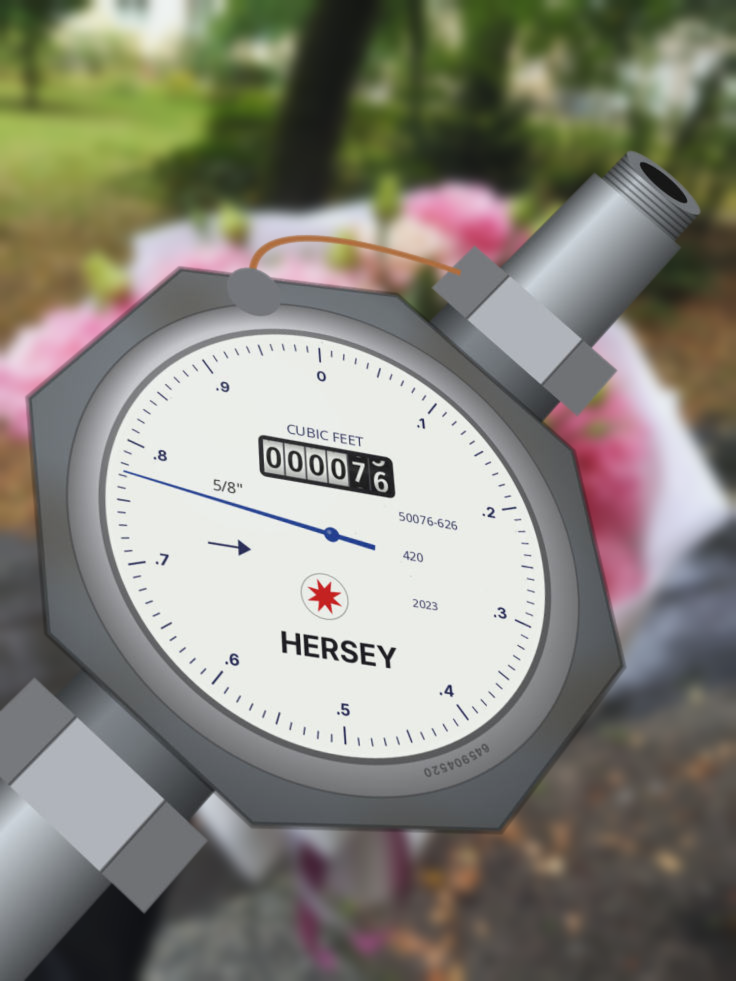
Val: 75.77 ft³
